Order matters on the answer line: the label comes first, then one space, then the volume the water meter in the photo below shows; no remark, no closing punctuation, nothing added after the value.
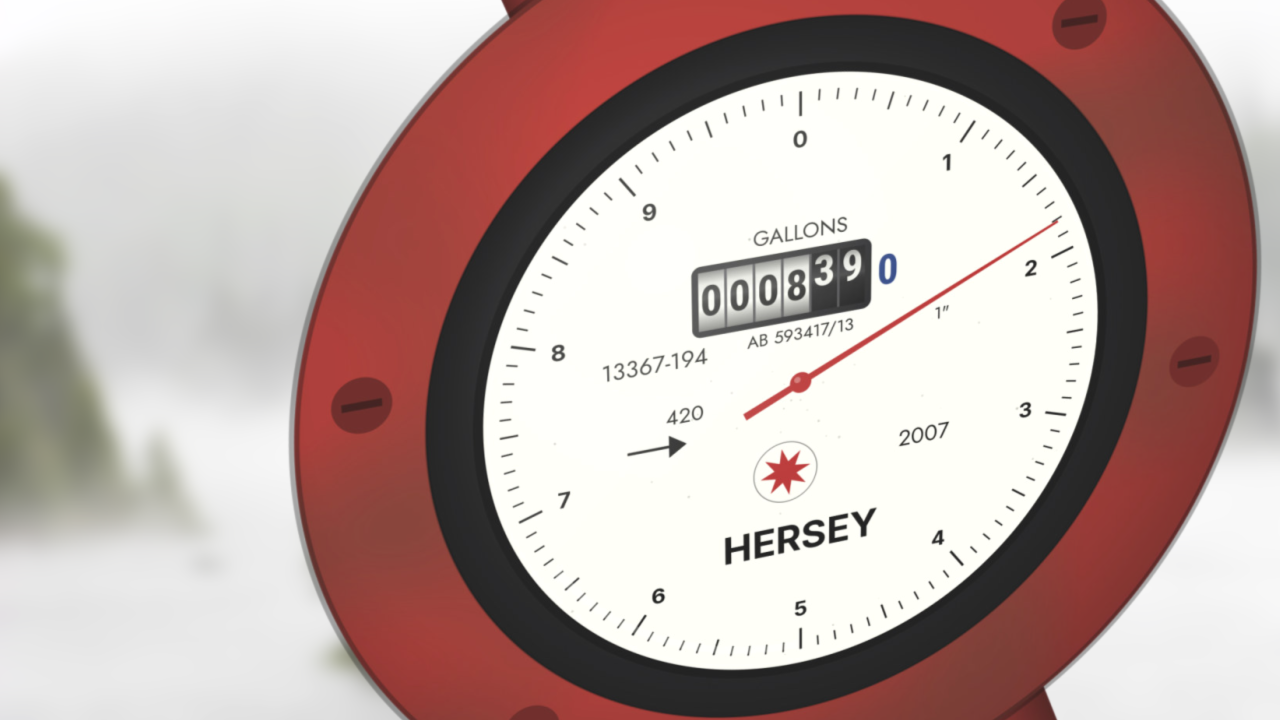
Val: 8391.8 gal
